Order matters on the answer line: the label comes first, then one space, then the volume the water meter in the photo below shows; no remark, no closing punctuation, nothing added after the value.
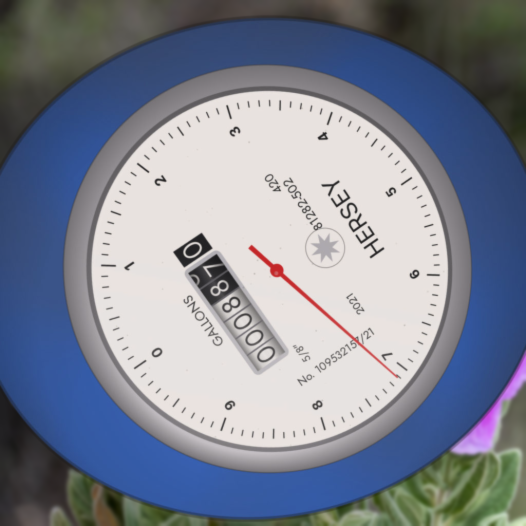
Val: 8867.1 gal
